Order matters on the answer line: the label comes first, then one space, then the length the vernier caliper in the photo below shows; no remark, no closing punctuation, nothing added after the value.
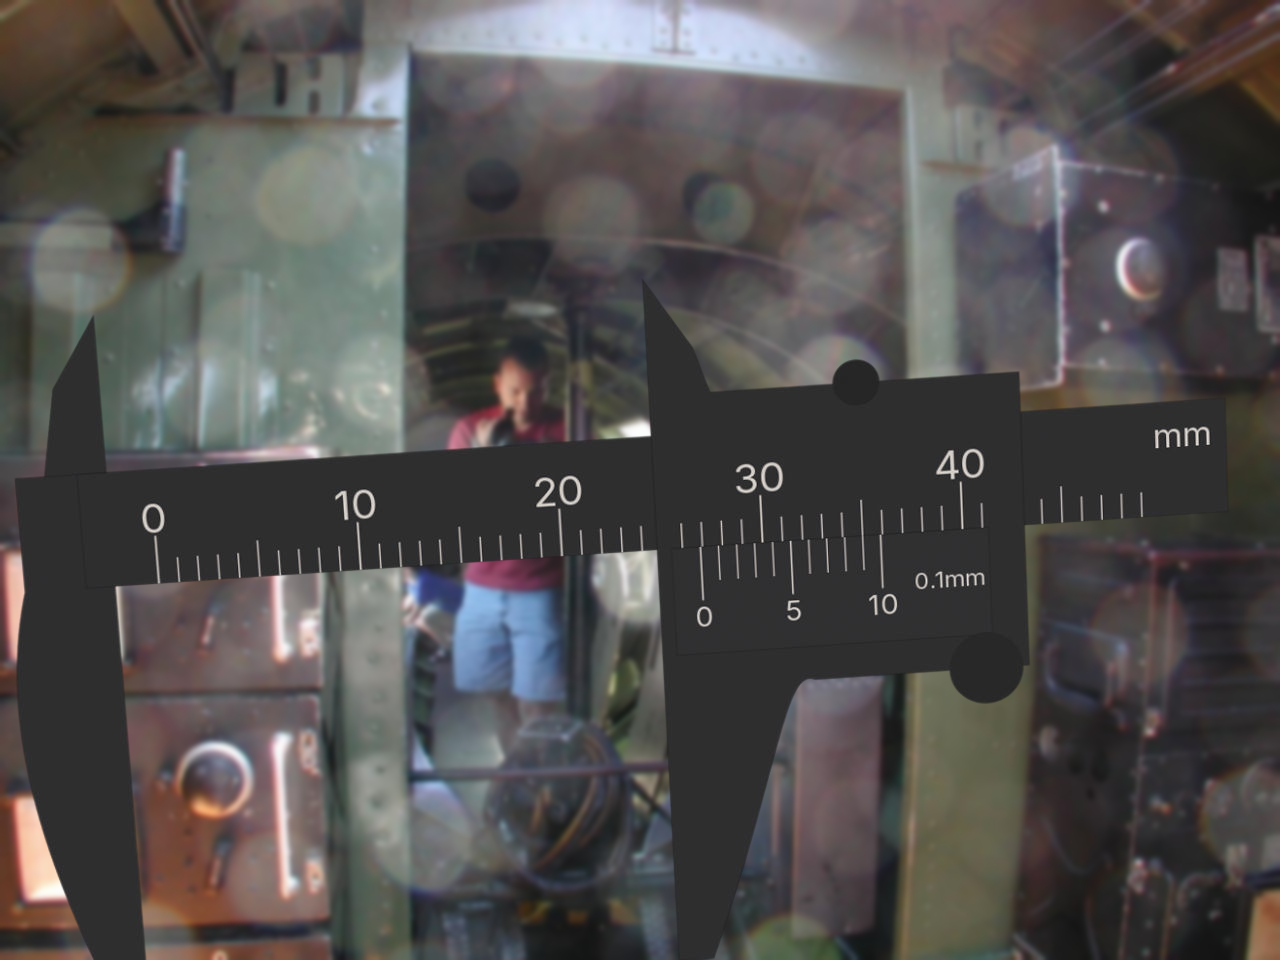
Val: 26.9 mm
